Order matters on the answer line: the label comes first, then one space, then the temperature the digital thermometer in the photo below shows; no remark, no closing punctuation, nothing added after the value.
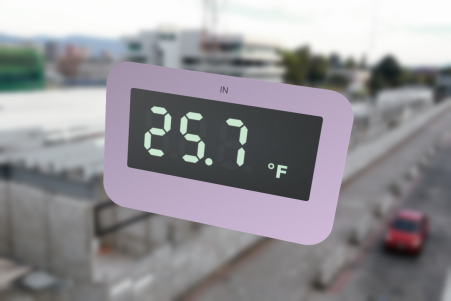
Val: 25.7 °F
